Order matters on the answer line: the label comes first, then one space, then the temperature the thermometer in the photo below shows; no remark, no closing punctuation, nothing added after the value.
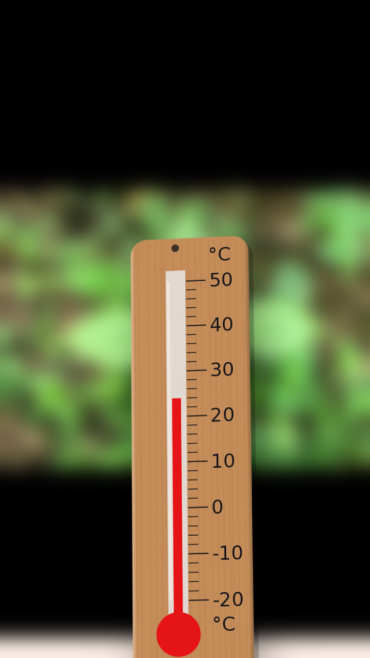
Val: 24 °C
